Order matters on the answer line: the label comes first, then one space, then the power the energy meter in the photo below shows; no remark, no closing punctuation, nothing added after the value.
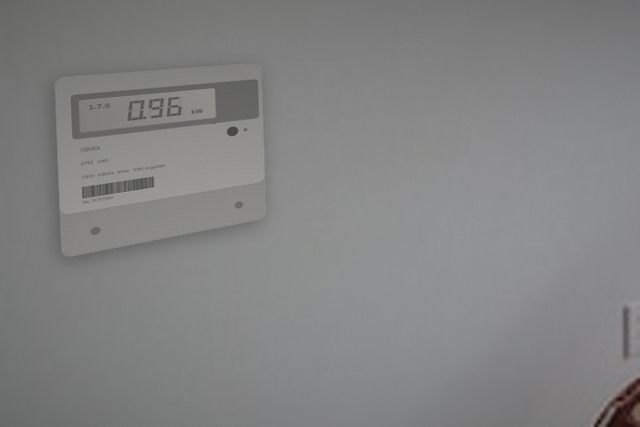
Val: 0.96 kW
